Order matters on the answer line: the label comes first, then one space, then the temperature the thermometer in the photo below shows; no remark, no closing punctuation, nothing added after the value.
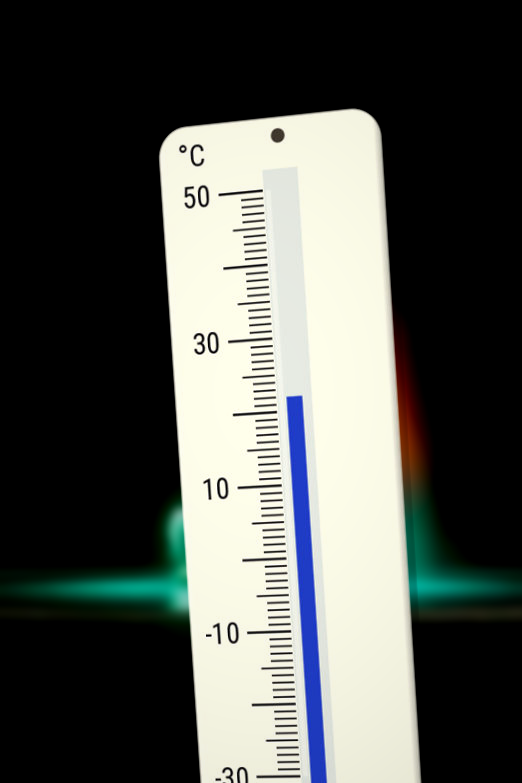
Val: 22 °C
